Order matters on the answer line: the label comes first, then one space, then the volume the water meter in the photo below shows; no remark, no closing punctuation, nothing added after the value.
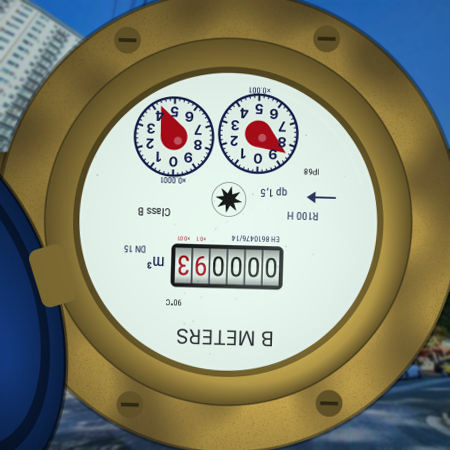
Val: 0.9384 m³
